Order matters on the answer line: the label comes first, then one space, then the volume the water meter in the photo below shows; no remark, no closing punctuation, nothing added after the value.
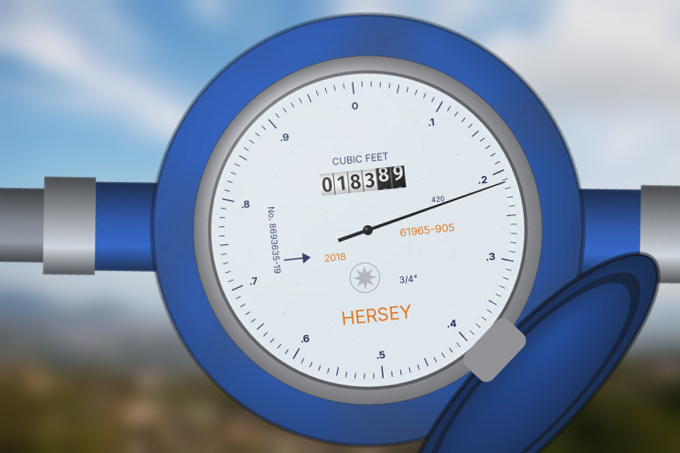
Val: 18389.21 ft³
